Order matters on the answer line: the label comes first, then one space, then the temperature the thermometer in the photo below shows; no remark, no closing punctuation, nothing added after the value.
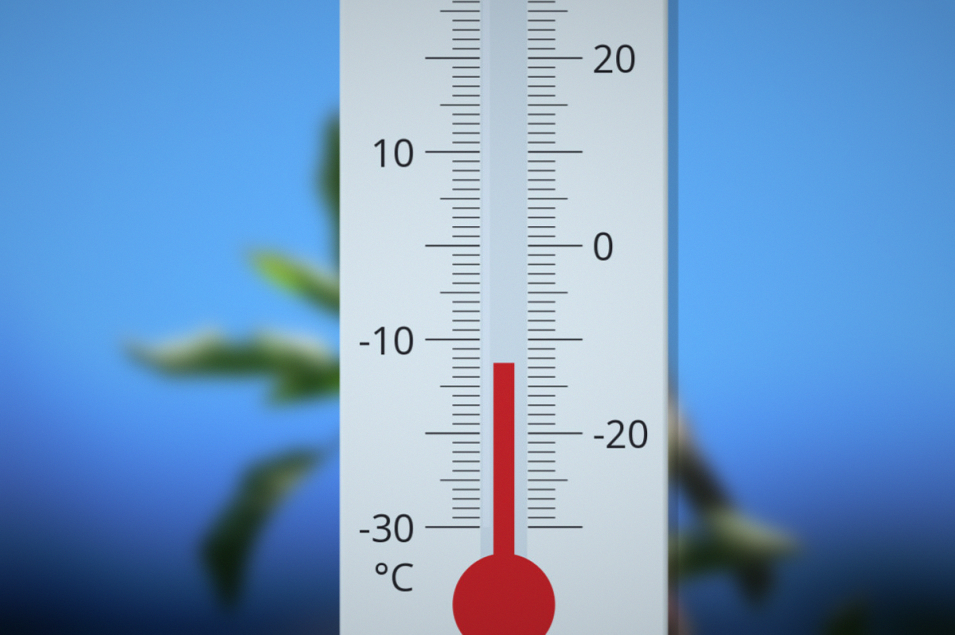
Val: -12.5 °C
